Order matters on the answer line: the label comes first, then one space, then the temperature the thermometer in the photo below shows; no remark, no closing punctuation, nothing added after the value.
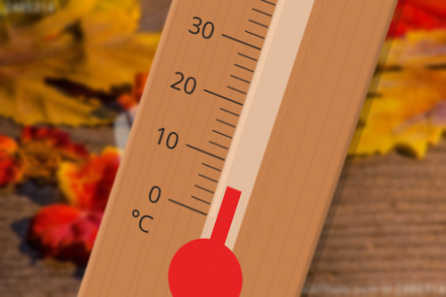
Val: 6 °C
